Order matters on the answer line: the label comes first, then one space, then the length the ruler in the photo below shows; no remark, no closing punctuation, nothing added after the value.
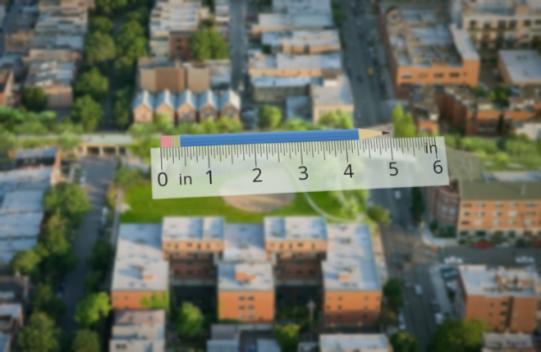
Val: 5 in
